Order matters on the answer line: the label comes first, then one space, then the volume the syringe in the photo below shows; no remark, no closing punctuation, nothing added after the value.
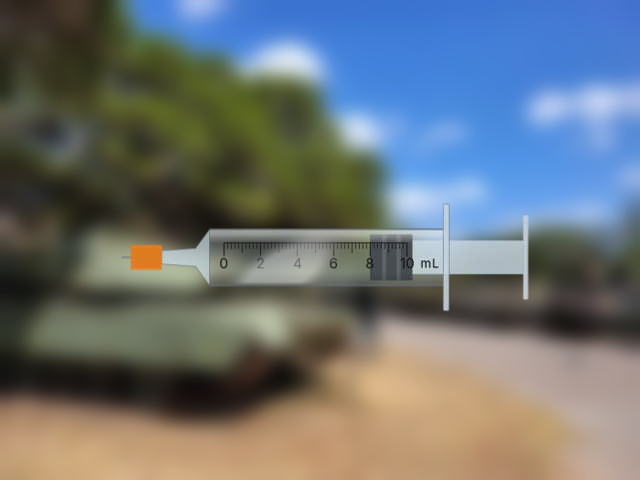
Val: 8 mL
